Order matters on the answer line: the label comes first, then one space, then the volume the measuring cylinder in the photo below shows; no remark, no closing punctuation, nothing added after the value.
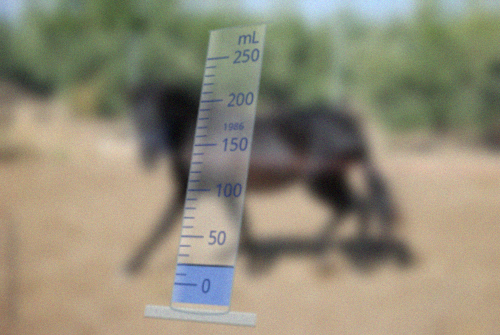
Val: 20 mL
